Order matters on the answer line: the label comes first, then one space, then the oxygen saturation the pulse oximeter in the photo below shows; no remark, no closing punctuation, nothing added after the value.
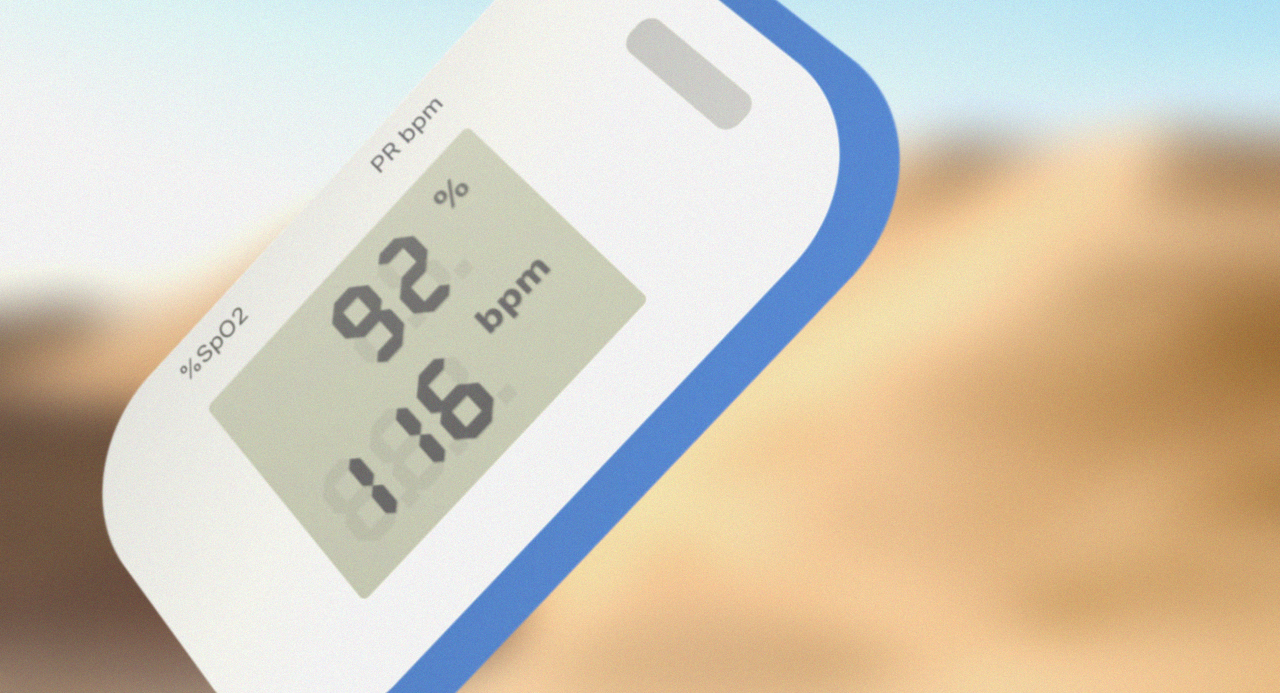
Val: 92 %
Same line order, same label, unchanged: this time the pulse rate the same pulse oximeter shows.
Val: 116 bpm
